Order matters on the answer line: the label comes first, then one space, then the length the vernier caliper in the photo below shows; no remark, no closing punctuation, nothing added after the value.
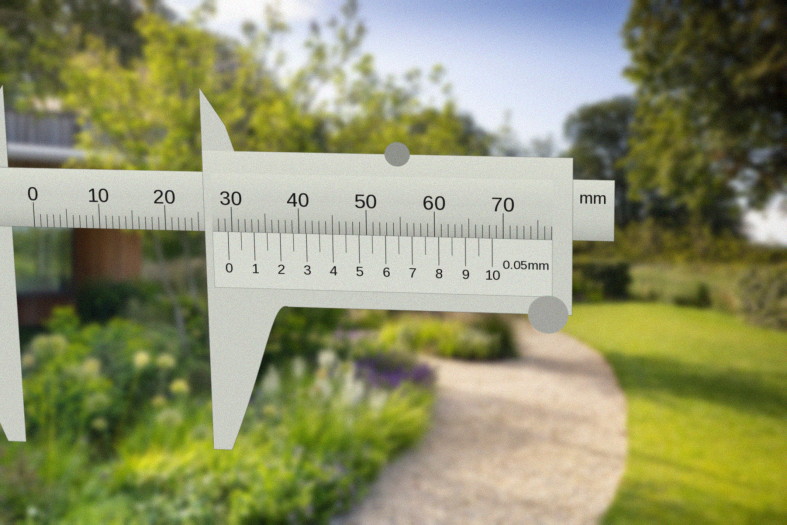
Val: 29.4 mm
